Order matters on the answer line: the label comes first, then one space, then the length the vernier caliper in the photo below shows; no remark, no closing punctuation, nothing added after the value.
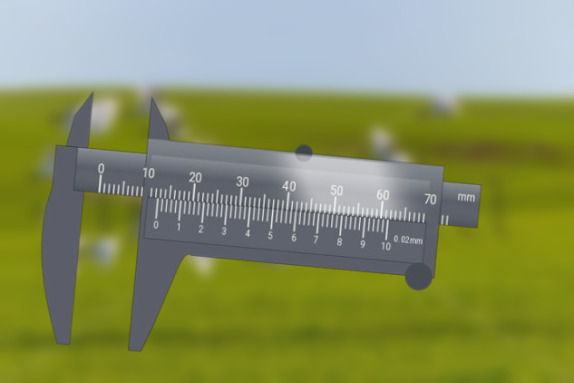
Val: 12.5 mm
